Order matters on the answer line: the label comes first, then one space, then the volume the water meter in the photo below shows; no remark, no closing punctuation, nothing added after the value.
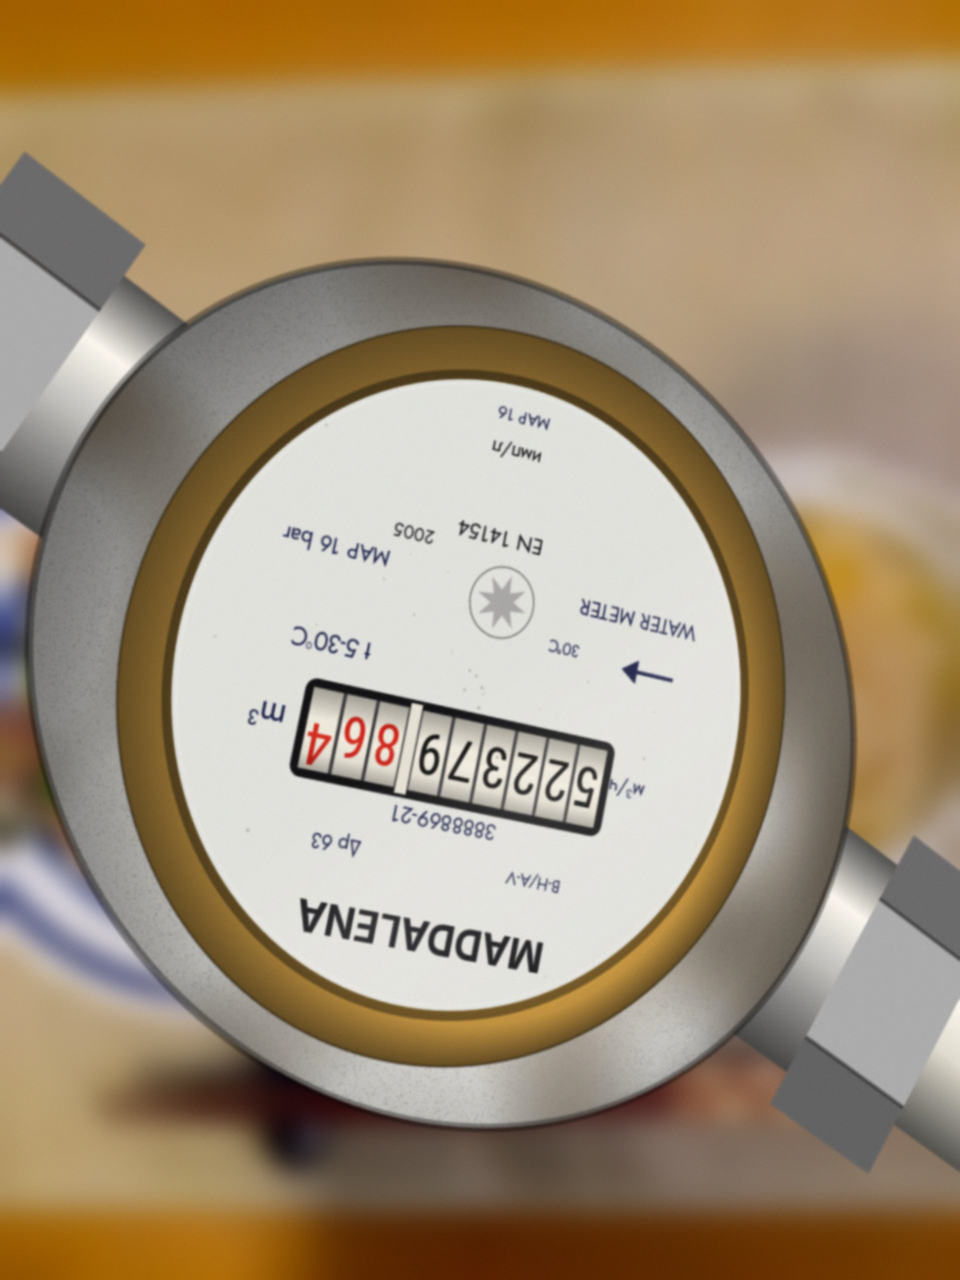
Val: 522379.864 m³
